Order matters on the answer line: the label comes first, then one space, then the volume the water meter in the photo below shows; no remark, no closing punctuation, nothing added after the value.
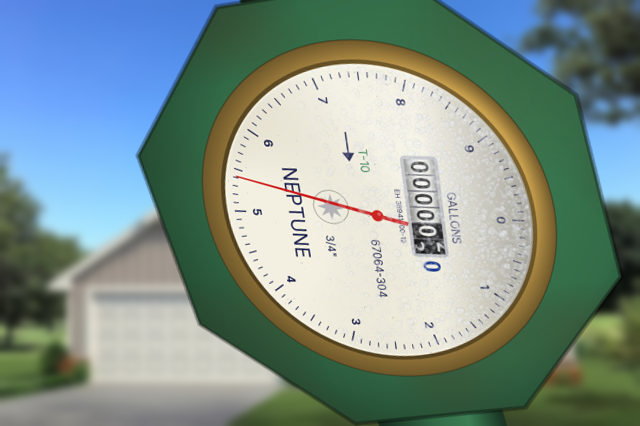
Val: 25.4 gal
